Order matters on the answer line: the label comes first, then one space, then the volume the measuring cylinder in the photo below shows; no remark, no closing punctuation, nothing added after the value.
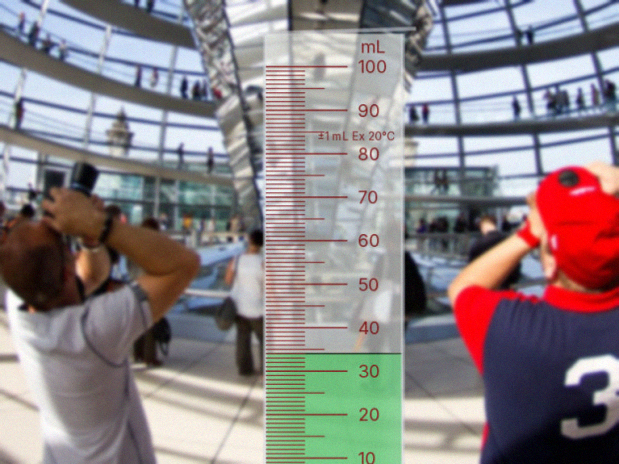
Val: 34 mL
